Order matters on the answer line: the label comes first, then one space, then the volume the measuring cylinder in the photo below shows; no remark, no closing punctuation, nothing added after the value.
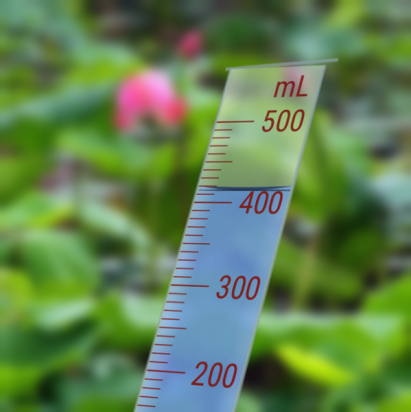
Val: 415 mL
